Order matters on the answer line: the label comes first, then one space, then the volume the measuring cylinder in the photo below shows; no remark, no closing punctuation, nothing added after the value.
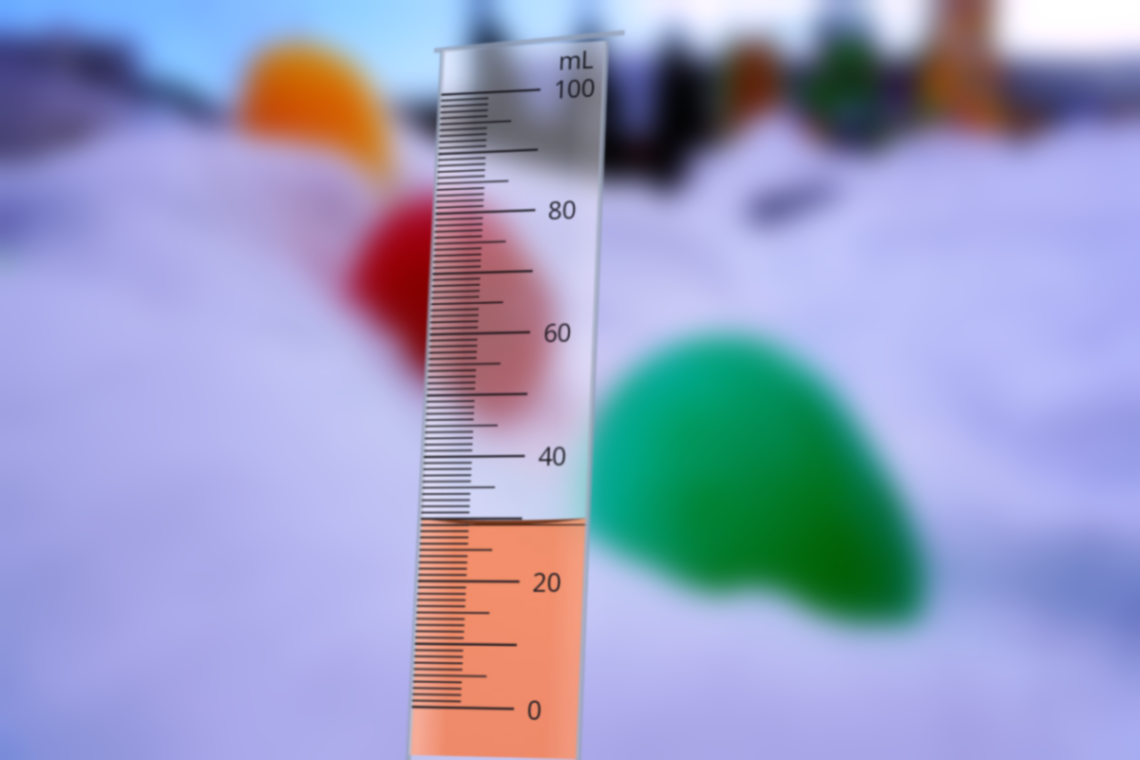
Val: 29 mL
